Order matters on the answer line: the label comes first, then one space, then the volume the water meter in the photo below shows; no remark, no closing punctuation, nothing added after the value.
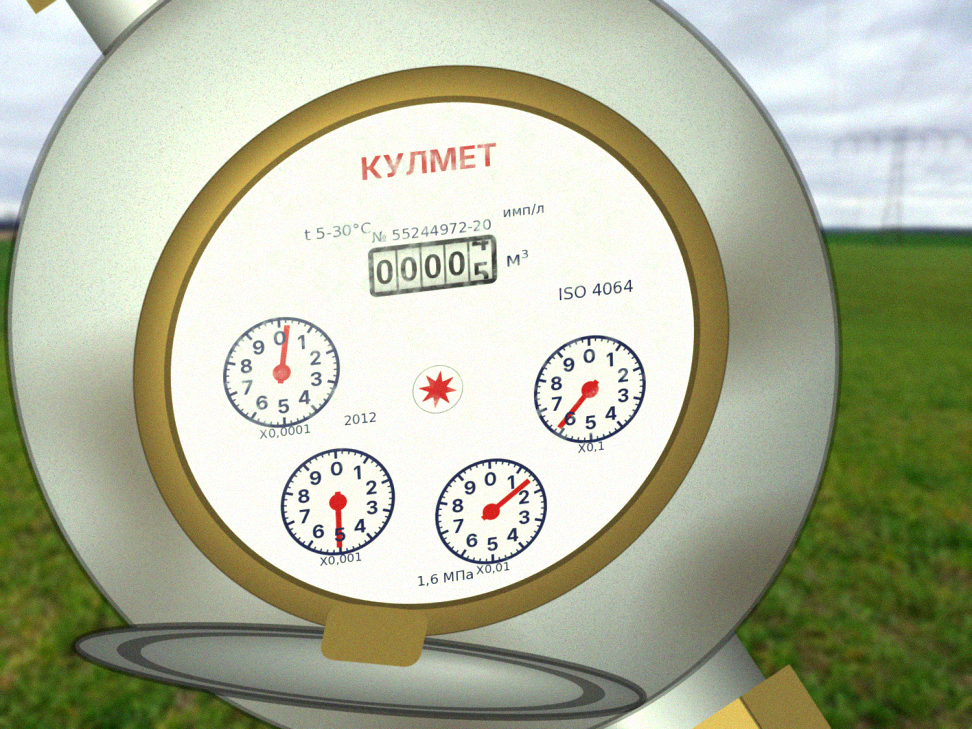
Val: 4.6150 m³
